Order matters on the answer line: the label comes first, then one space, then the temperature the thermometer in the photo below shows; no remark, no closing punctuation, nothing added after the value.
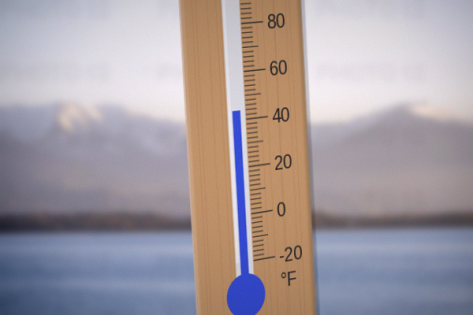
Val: 44 °F
